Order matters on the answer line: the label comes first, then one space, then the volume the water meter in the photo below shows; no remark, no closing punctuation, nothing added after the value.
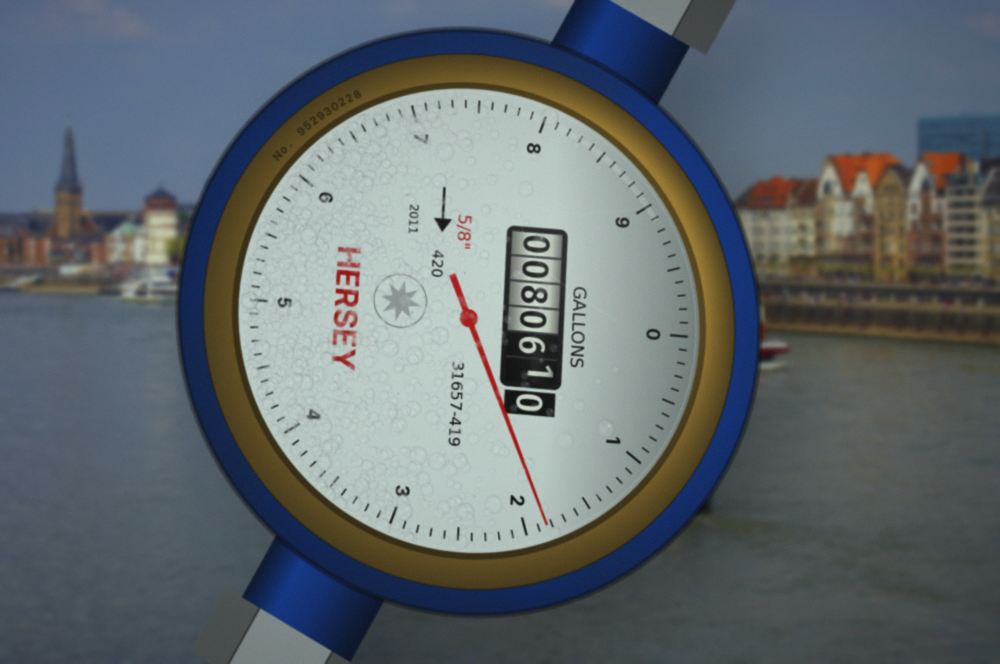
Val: 80611.8 gal
